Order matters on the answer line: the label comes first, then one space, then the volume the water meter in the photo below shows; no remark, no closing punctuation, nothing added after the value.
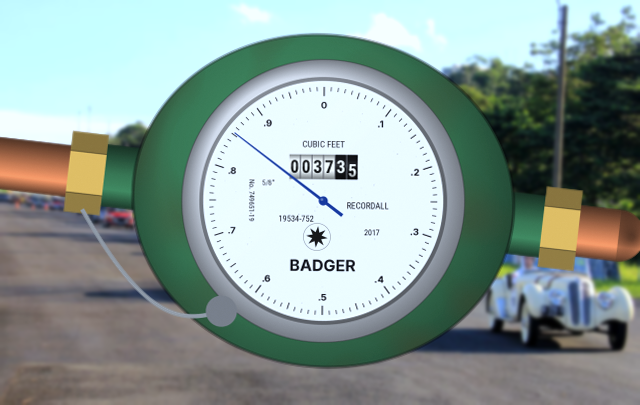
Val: 3734.85 ft³
